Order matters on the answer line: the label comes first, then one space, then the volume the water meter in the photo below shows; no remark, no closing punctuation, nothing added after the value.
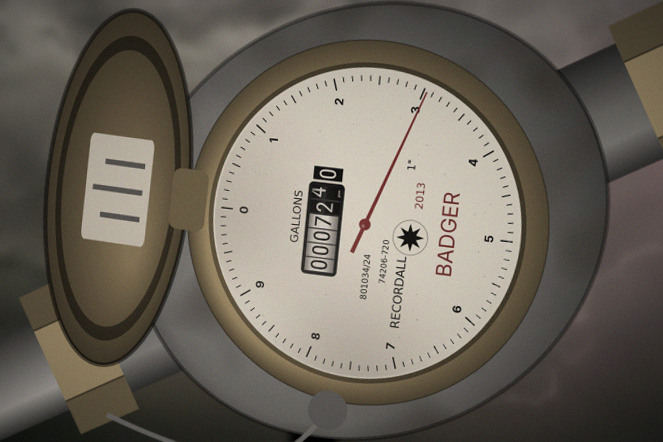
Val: 7243.0 gal
